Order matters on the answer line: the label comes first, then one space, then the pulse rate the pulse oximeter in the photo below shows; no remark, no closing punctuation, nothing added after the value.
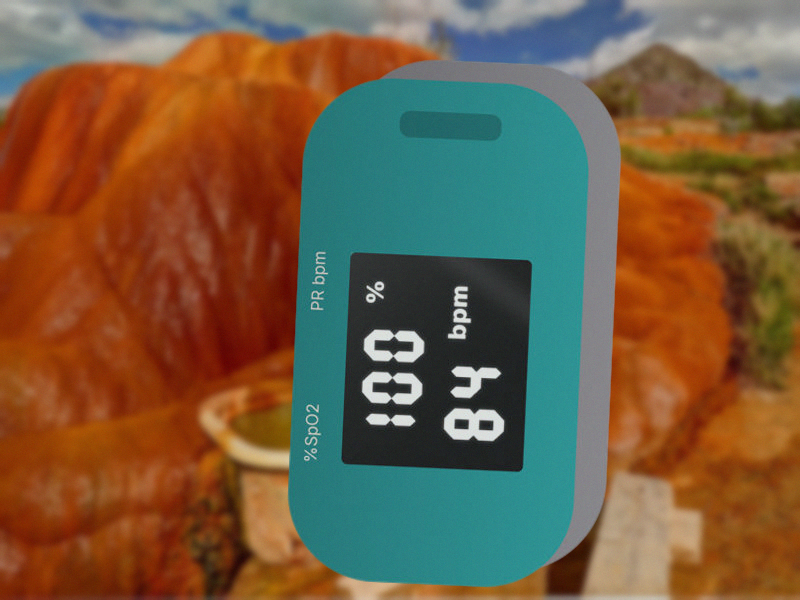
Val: 84 bpm
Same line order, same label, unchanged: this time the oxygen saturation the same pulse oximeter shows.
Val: 100 %
